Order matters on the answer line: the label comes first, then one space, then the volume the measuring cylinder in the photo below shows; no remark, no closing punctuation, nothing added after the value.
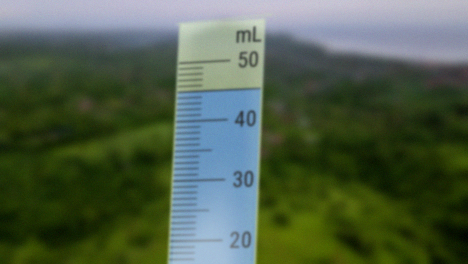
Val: 45 mL
